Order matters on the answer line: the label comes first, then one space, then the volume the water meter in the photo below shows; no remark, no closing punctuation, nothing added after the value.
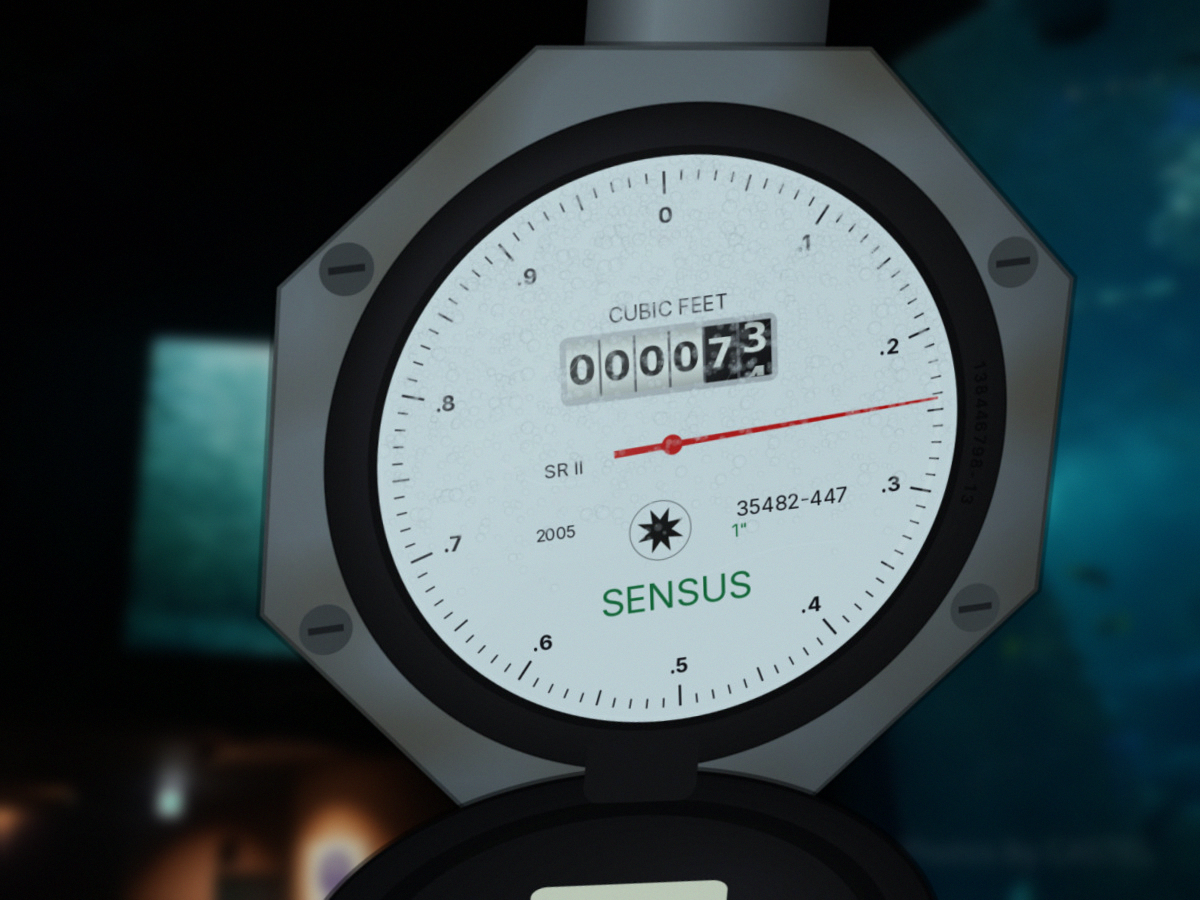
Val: 73.24 ft³
